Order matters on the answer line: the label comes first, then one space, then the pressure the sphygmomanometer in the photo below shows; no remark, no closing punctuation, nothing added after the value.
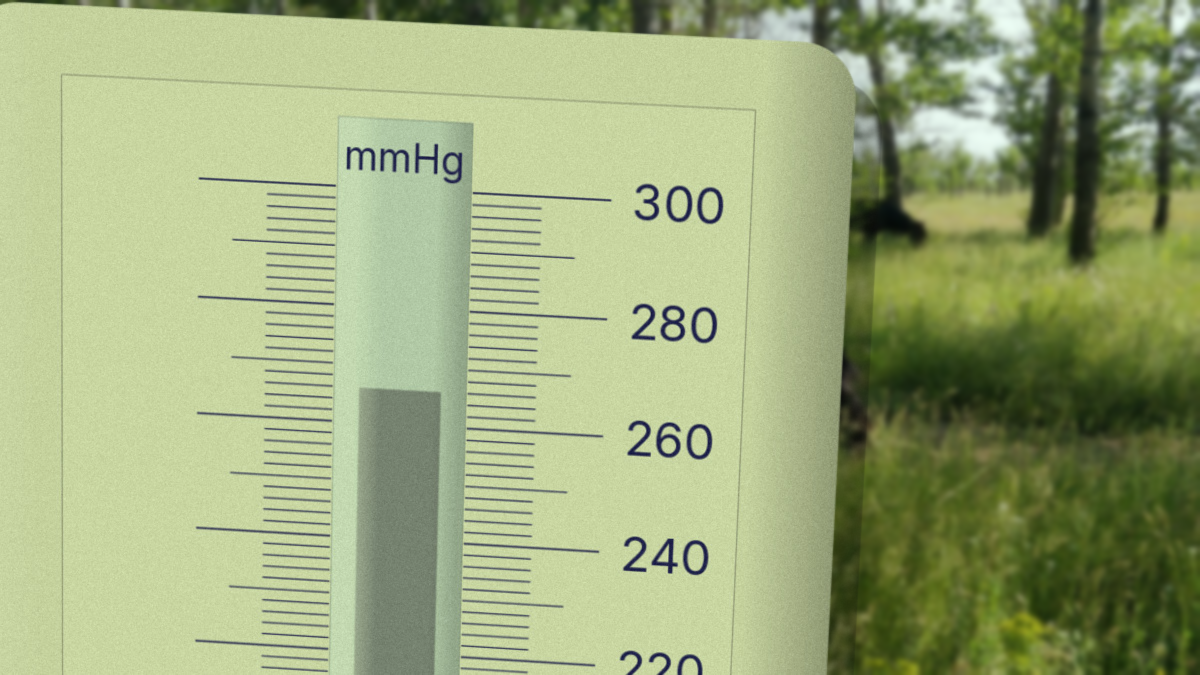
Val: 266 mmHg
